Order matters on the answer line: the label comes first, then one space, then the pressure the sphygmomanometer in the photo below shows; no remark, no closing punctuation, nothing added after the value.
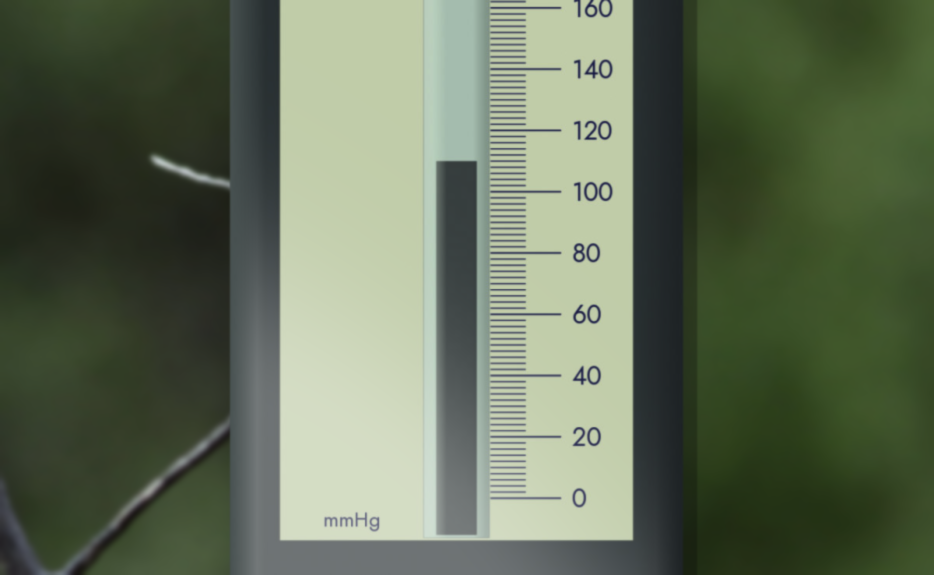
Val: 110 mmHg
